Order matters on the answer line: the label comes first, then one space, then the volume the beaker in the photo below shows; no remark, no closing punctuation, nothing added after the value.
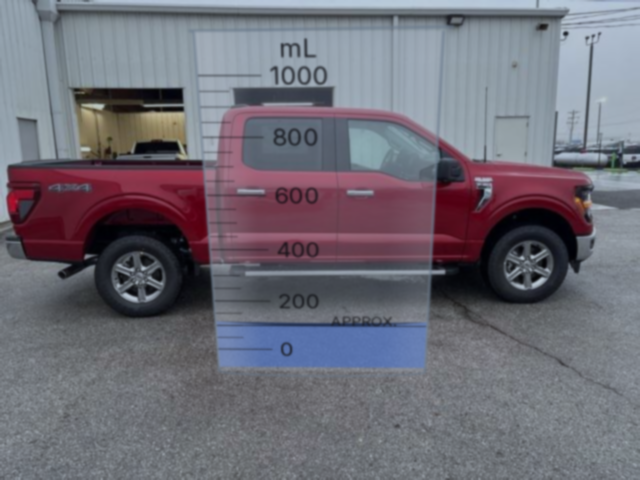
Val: 100 mL
